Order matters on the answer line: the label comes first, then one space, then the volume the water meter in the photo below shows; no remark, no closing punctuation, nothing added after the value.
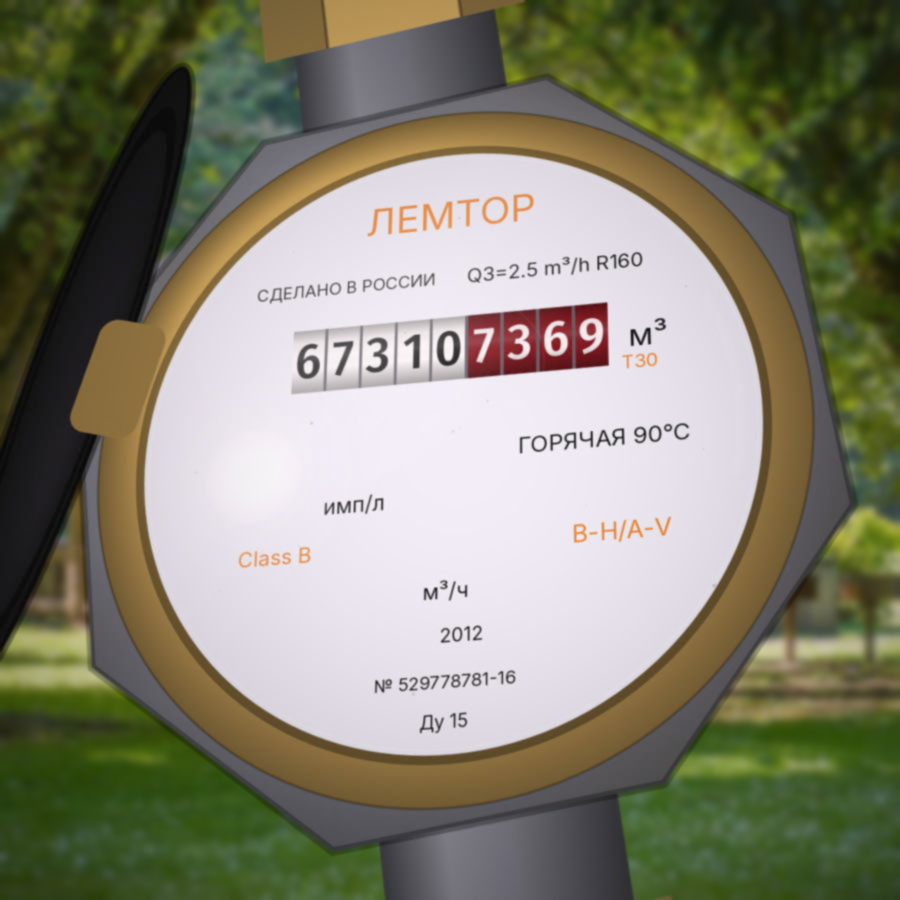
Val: 67310.7369 m³
